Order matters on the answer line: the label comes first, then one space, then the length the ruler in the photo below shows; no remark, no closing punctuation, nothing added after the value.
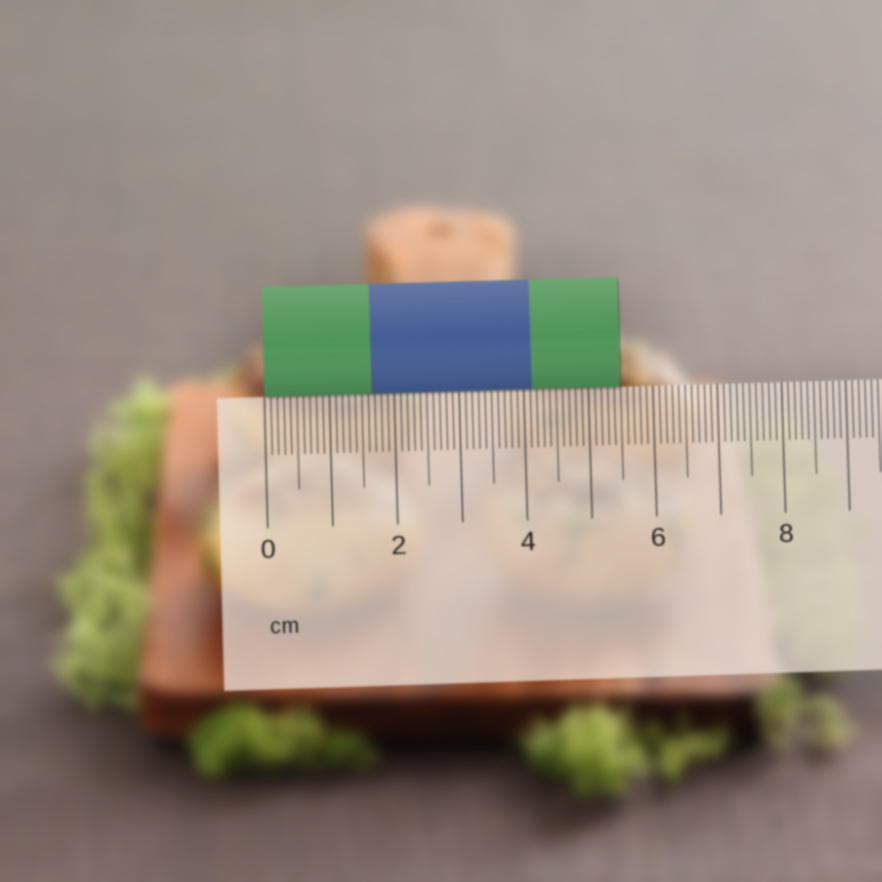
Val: 5.5 cm
